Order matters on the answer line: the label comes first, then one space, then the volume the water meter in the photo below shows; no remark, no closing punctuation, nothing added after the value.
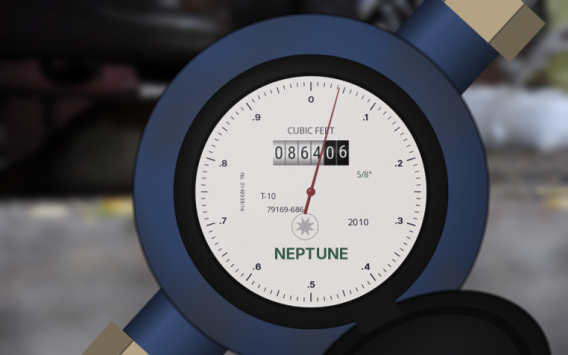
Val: 86406.04 ft³
